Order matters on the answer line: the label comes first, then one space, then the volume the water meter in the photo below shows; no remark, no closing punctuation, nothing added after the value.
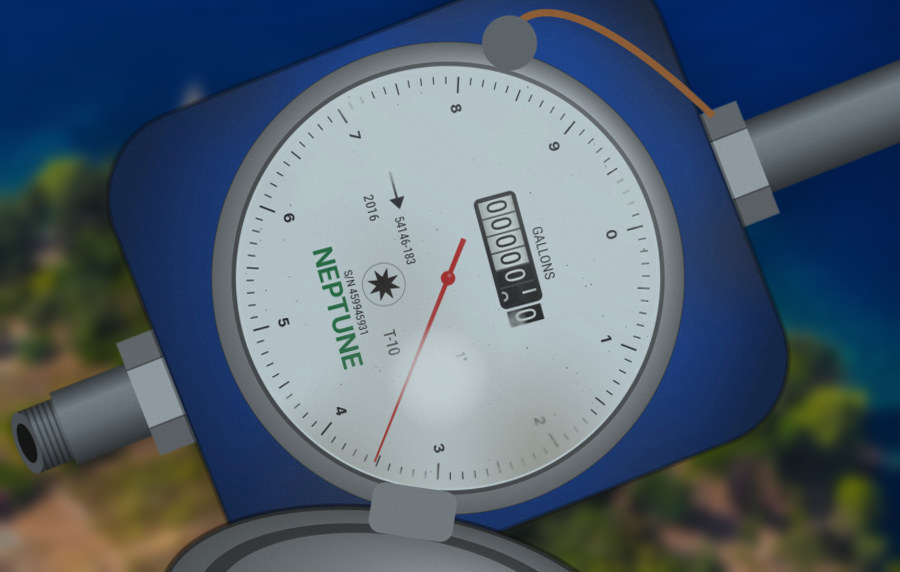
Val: 13.5 gal
